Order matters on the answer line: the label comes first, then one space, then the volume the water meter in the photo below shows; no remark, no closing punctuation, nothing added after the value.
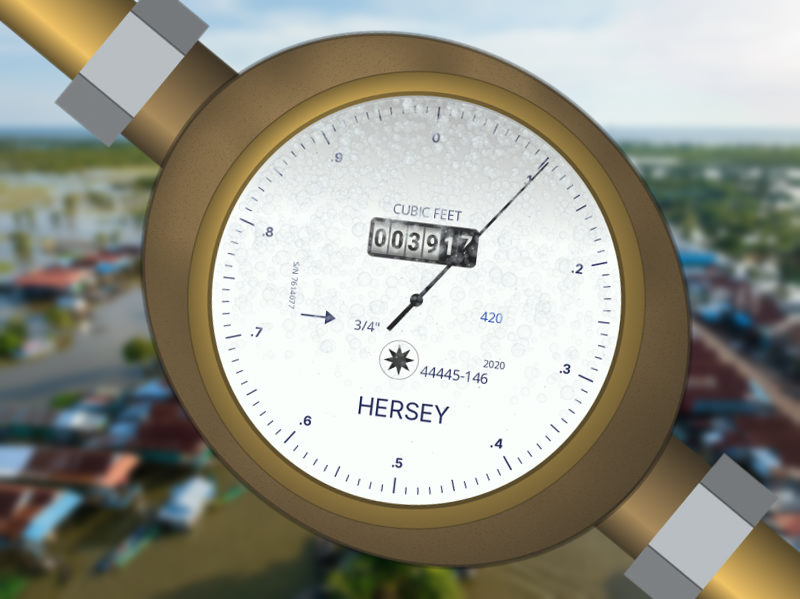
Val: 3917.10 ft³
